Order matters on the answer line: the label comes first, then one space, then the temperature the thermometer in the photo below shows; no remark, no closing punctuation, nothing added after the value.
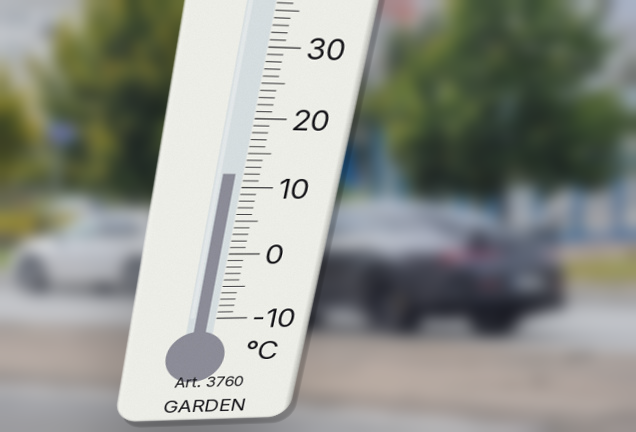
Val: 12 °C
